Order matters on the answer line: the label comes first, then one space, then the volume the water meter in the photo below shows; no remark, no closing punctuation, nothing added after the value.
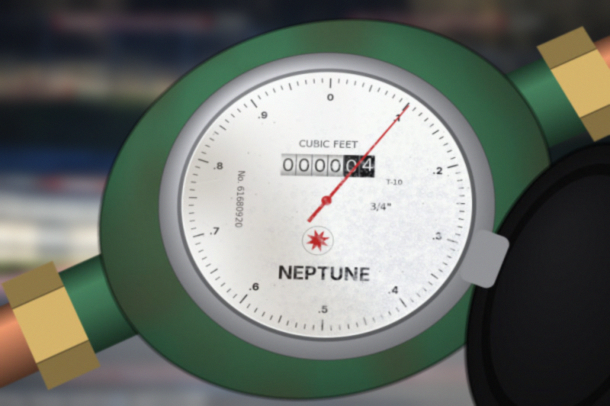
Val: 4.10 ft³
